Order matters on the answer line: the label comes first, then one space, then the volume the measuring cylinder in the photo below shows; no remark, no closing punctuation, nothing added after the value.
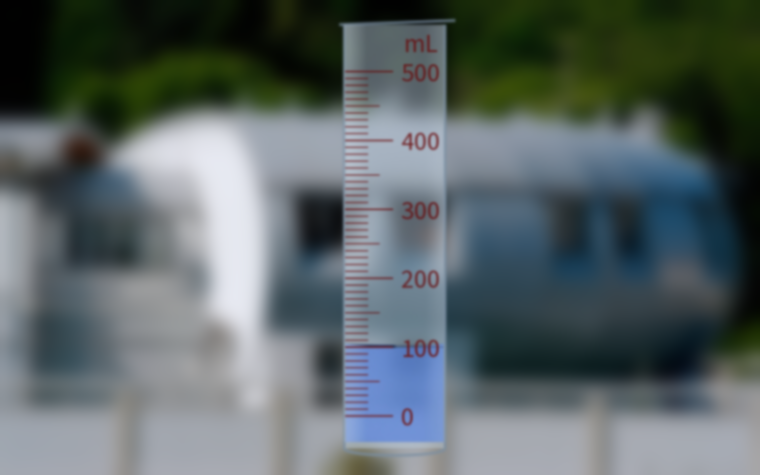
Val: 100 mL
